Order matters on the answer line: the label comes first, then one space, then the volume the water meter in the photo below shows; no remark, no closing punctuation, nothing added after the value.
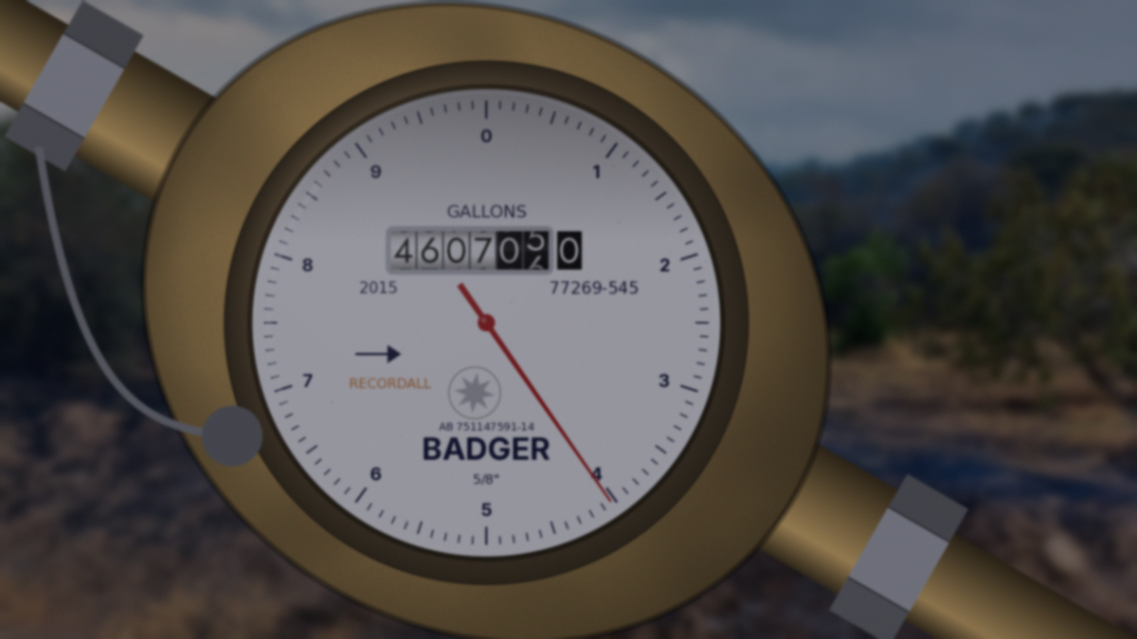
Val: 4607054.0 gal
